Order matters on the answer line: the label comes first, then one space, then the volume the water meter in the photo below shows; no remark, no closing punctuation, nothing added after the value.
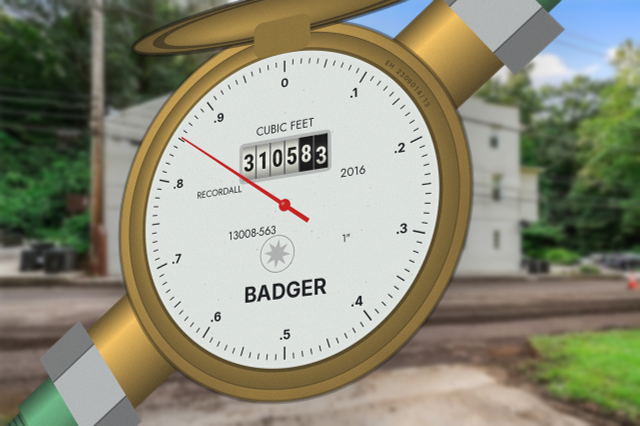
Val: 310582.85 ft³
